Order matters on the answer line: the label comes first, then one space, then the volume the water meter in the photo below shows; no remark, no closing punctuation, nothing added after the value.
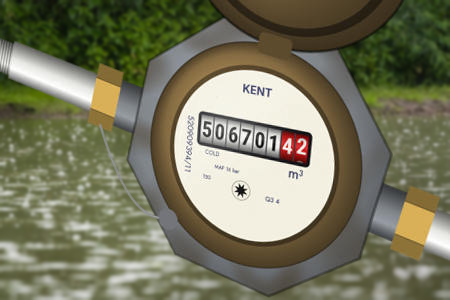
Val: 506701.42 m³
